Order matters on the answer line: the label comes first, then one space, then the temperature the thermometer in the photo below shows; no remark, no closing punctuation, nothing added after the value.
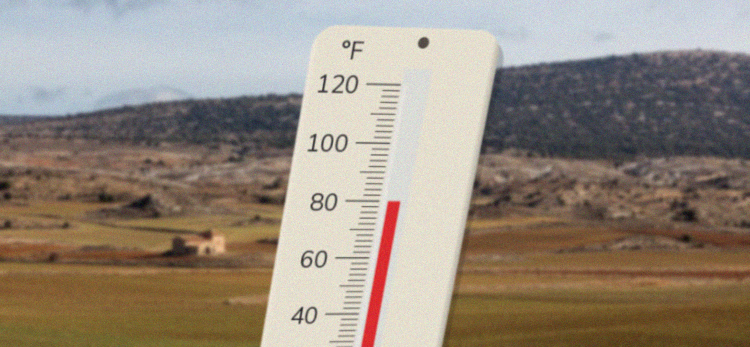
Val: 80 °F
